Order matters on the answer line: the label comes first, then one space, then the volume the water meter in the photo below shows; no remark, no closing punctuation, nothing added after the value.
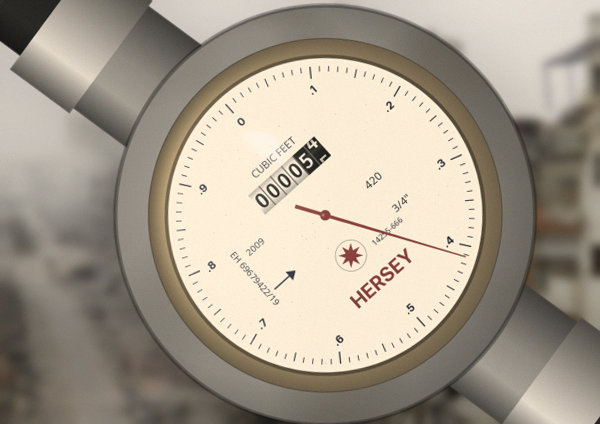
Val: 54.41 ft³
